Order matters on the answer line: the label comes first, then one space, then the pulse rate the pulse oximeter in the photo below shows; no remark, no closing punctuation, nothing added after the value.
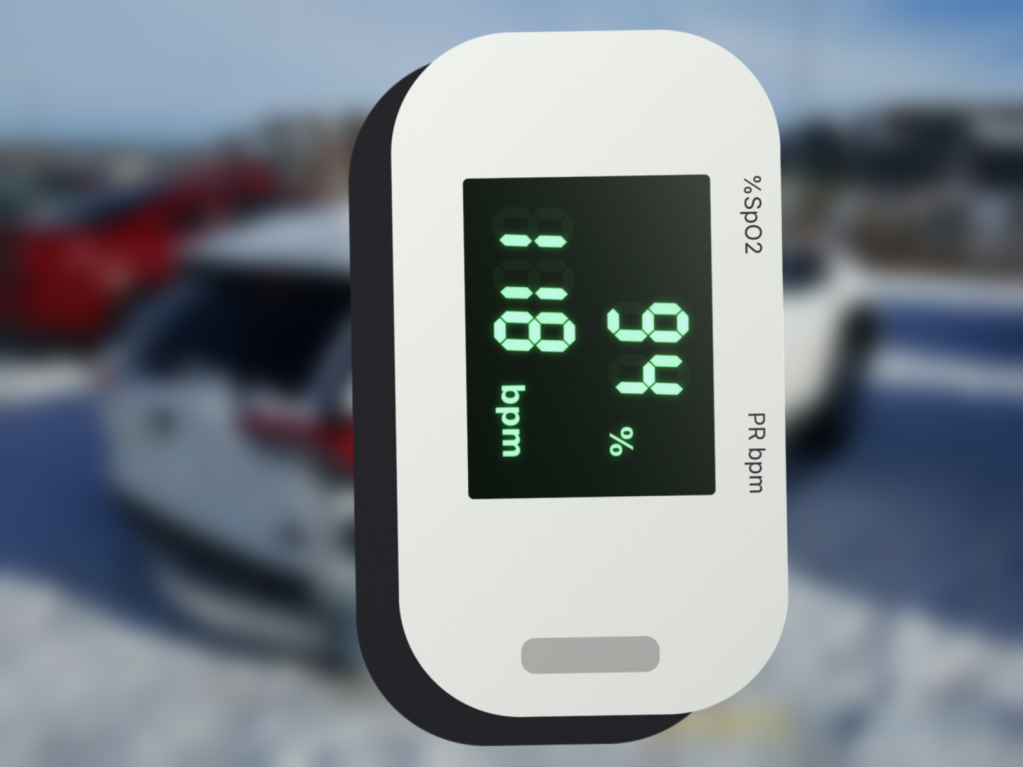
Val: 118 bpm
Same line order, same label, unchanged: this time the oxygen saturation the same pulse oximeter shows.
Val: 94 %
